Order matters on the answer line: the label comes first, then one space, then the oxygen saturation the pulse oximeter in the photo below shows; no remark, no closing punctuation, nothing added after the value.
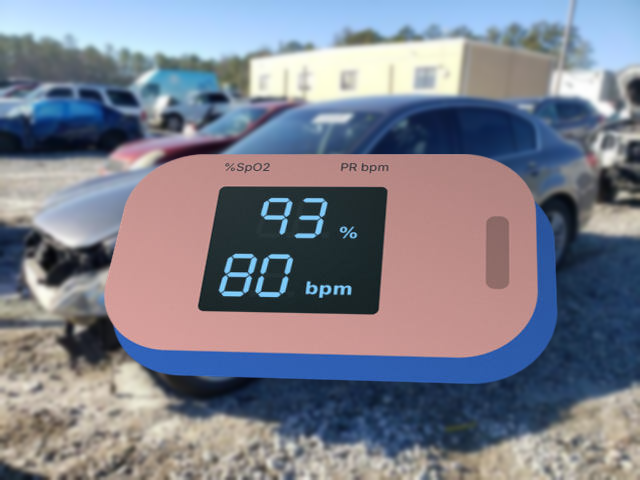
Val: 93 %
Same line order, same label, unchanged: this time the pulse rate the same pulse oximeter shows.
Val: 80 bpm
